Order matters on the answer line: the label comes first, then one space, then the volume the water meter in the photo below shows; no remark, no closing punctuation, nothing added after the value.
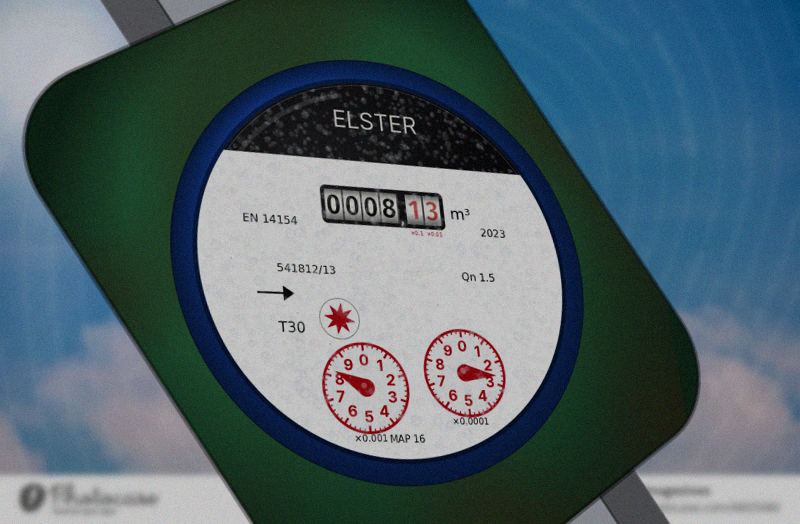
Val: 8.1382 m³
